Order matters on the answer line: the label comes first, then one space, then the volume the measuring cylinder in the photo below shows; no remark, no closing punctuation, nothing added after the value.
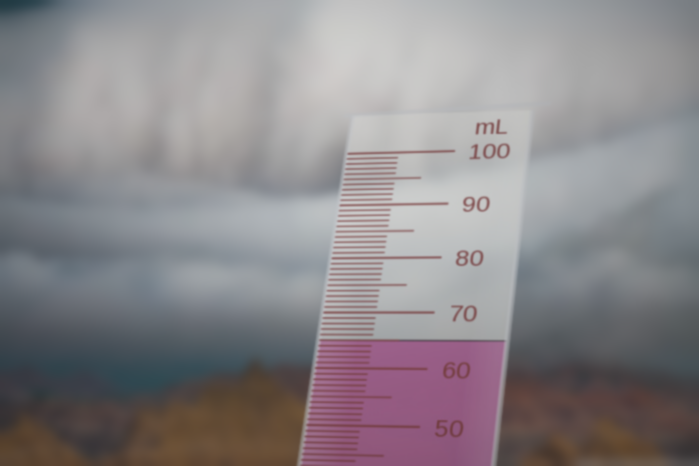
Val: 65 mL
